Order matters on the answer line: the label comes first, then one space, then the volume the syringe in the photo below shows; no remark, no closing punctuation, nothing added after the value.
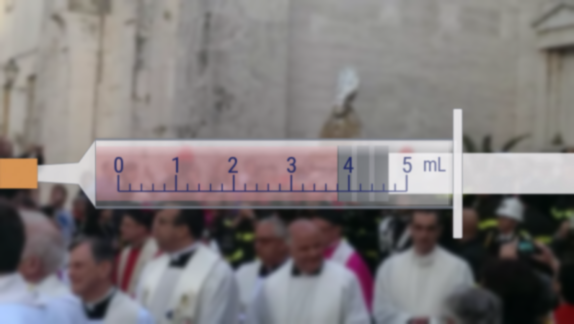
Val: 3.8 mL
